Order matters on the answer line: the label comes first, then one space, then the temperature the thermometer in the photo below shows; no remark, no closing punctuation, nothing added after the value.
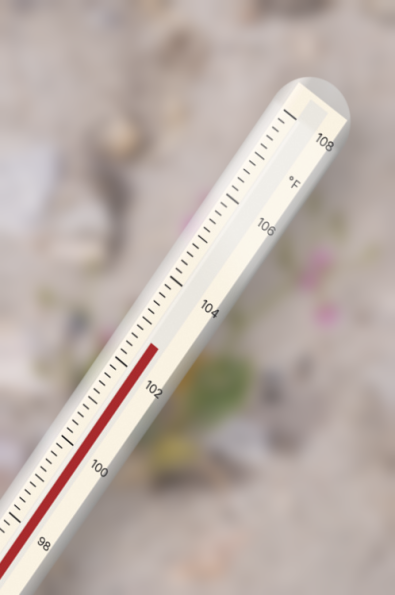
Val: 102.7 °F
